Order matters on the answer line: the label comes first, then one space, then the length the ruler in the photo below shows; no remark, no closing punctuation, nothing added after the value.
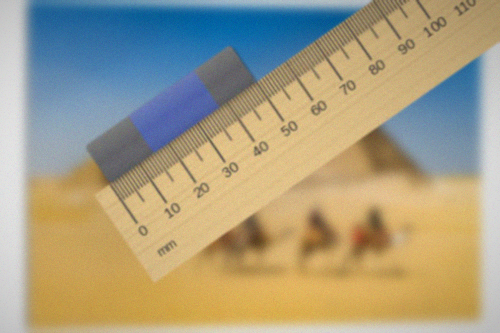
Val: 50 mm
